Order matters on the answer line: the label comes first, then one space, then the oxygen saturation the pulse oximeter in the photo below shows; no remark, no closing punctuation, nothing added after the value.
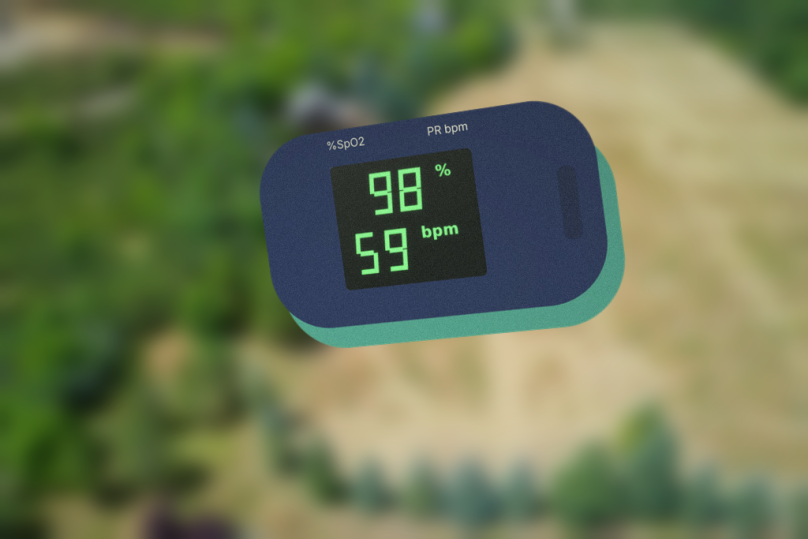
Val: 98 %
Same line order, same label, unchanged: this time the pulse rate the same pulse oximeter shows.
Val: 59 bpm
